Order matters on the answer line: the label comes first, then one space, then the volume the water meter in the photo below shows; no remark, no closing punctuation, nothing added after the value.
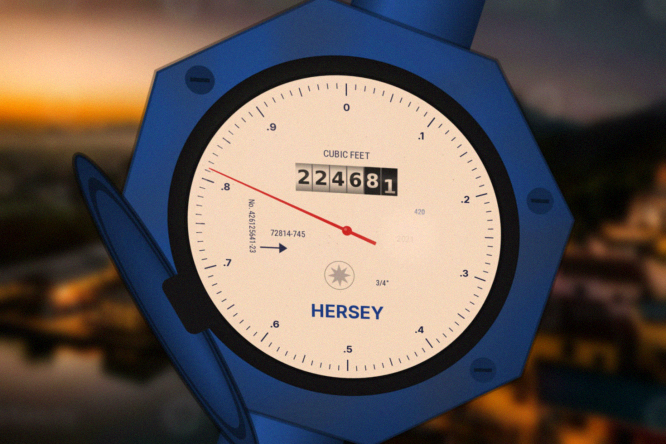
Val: 224680.81 ft³
